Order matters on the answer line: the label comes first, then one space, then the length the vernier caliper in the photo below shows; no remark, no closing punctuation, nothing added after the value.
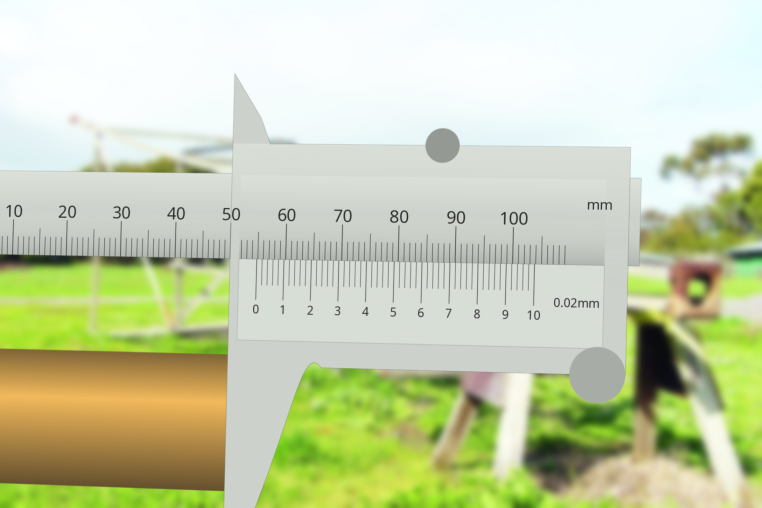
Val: 54.8 mm
